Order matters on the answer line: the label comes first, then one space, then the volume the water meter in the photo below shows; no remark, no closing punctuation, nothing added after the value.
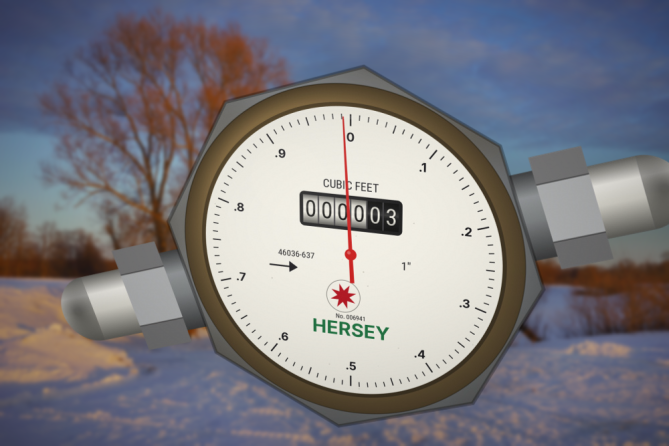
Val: 2.99 ft³
